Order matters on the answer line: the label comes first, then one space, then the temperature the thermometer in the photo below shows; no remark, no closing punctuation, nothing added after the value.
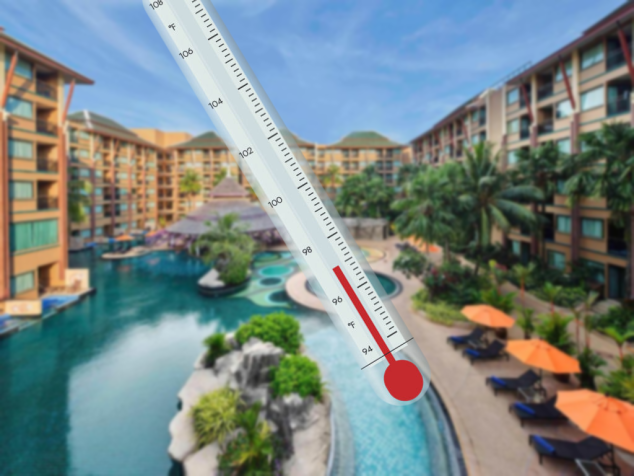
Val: 97 °F
